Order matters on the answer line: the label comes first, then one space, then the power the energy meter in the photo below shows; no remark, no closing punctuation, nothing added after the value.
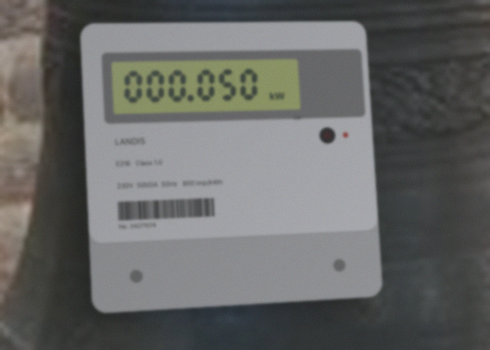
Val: 0.050 kW
